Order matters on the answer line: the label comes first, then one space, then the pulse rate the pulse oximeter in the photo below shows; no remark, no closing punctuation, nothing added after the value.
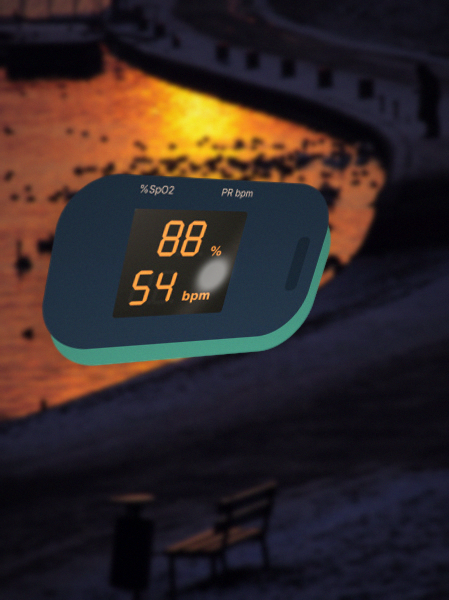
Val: 54 bpm
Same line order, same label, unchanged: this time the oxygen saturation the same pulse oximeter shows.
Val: 88 %
